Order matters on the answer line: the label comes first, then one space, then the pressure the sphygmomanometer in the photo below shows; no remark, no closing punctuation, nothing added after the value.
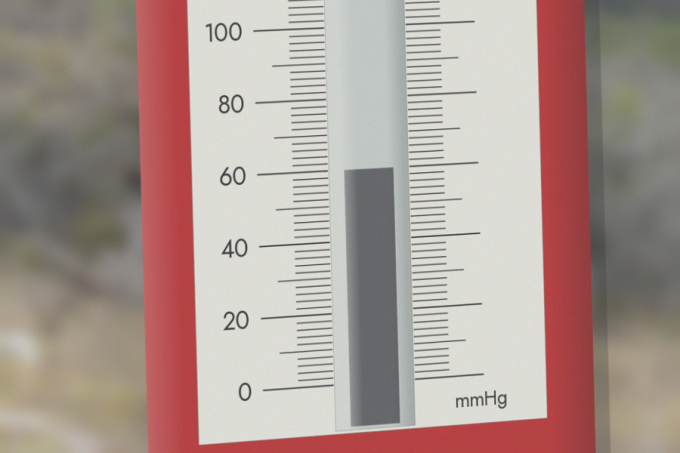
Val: 60 mmHg
